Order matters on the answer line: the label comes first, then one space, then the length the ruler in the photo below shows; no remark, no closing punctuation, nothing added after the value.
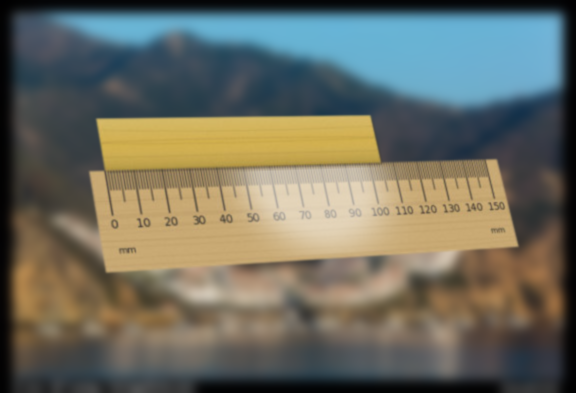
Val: 105 mm
